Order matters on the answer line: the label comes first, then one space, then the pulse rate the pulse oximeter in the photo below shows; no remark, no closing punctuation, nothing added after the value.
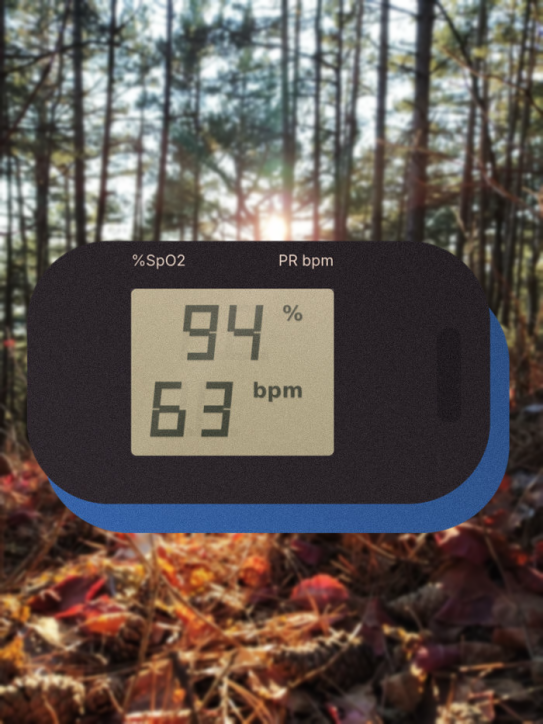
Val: 63 bpm
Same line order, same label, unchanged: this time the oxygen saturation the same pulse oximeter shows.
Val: 94 %
